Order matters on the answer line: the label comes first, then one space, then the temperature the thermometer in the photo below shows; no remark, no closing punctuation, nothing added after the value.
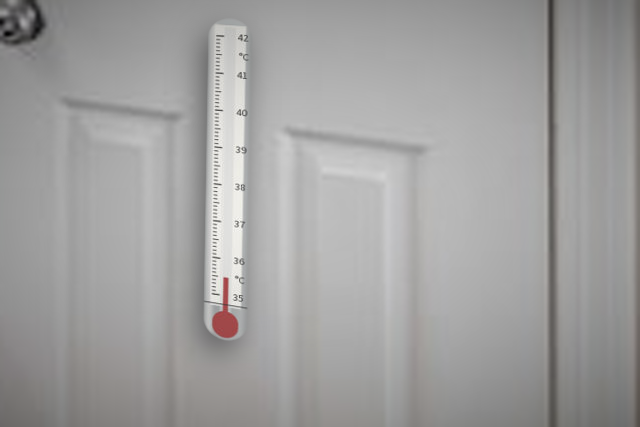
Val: 35.5 °C
